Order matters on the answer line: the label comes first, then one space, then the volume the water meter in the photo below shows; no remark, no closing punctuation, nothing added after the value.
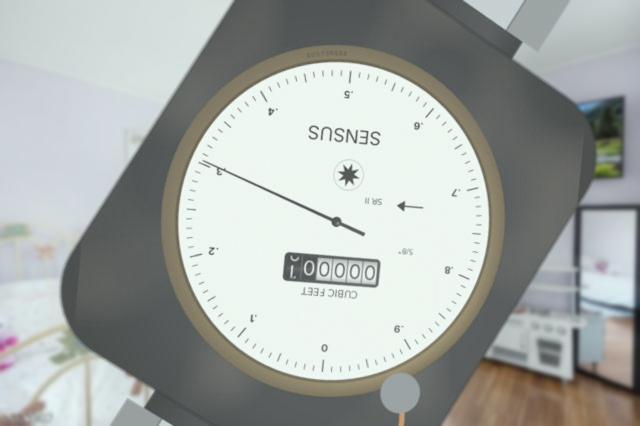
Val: 1.30 ft³
